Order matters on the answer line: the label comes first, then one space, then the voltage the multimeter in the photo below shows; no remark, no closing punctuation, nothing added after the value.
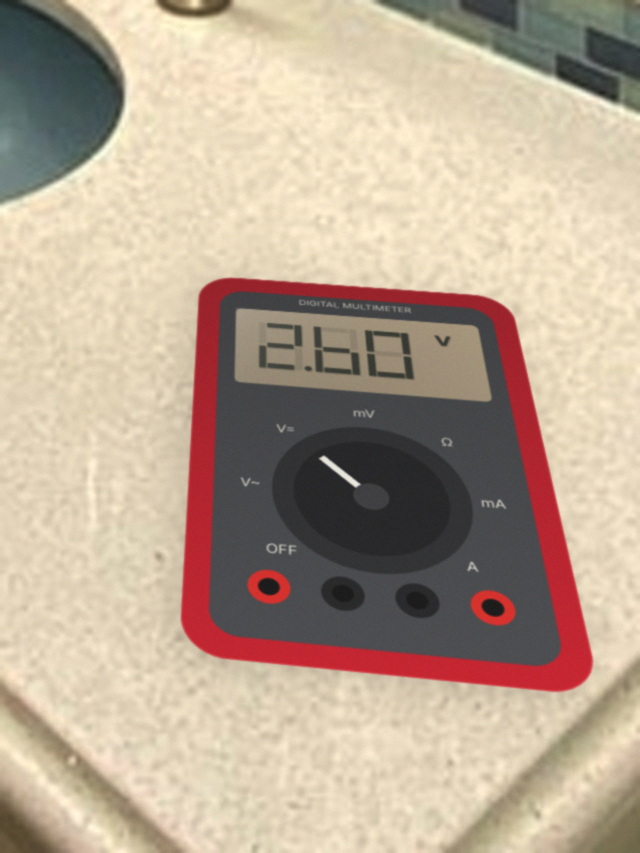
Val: 2.60 V
